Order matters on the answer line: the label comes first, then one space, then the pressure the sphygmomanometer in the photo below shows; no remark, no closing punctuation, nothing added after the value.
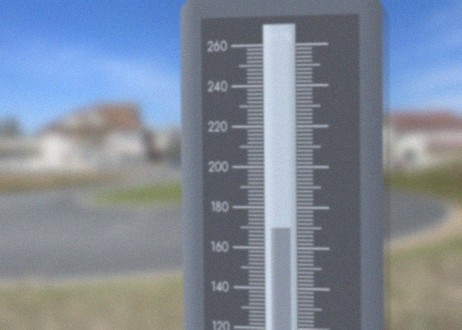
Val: 170 mmHg
